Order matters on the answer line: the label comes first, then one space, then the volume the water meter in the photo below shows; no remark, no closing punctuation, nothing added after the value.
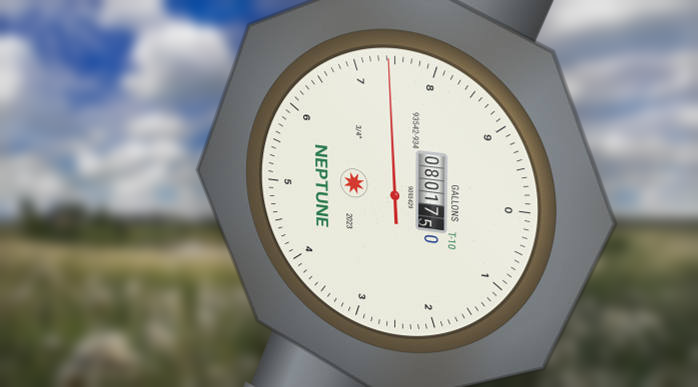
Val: 801747.4 gal
